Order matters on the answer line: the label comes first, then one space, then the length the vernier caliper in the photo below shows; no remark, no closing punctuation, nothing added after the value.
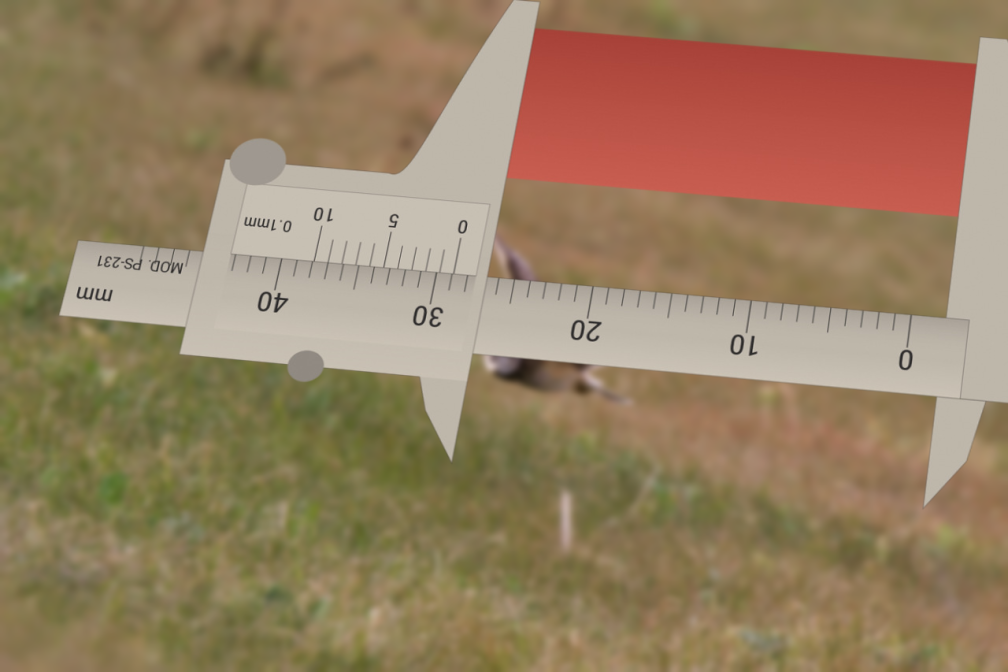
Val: 28.9 mm
